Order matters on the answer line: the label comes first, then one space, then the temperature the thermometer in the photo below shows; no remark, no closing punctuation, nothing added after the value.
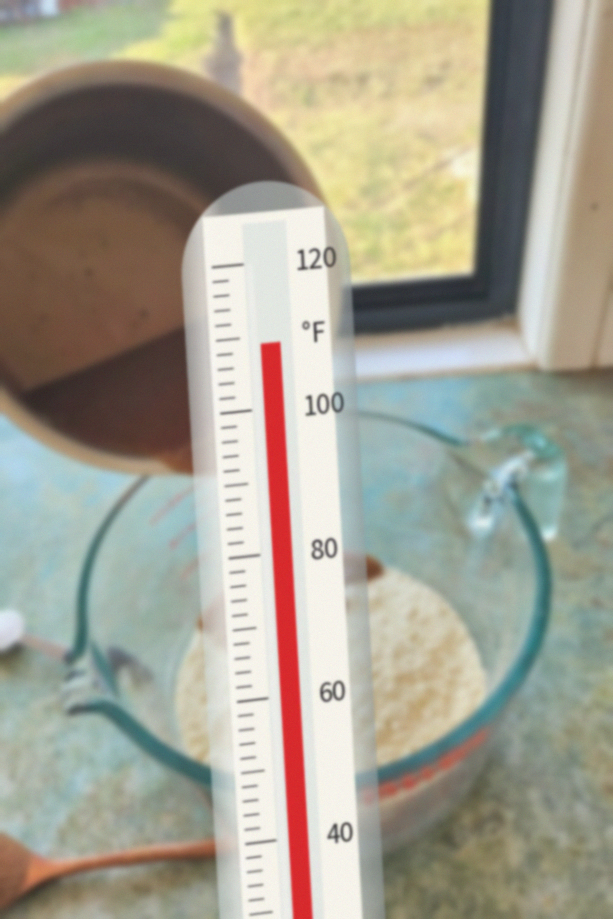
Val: 109 °F
